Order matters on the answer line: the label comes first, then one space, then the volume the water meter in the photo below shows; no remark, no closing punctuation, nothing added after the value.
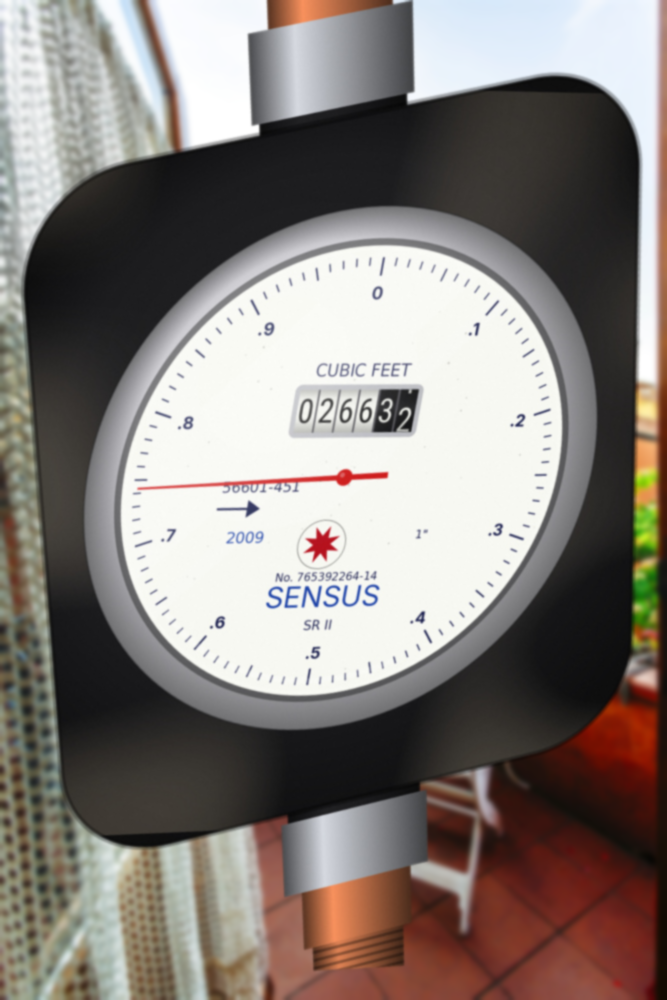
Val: 26631.74 ft³
